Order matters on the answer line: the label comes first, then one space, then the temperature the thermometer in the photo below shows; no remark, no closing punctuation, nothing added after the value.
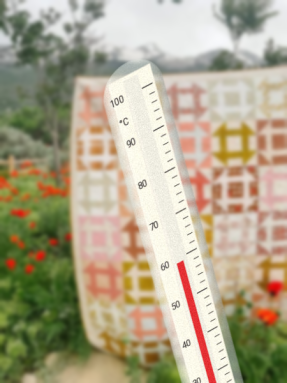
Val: 59 °C
